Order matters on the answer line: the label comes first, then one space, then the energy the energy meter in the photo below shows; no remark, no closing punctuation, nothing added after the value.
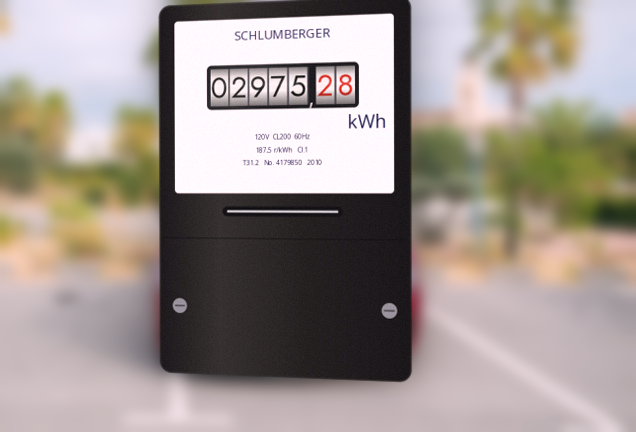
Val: 2975.28 kWh
